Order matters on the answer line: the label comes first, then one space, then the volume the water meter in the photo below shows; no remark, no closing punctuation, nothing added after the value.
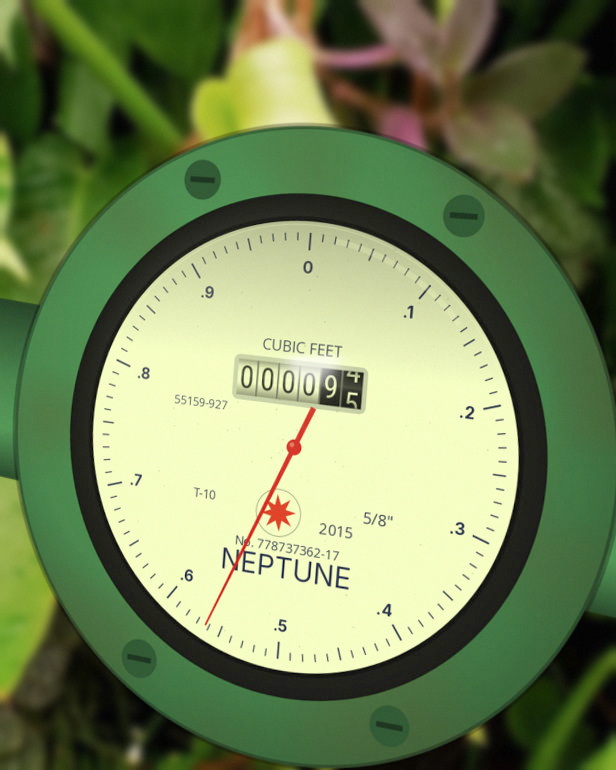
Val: 94.56 ft³
